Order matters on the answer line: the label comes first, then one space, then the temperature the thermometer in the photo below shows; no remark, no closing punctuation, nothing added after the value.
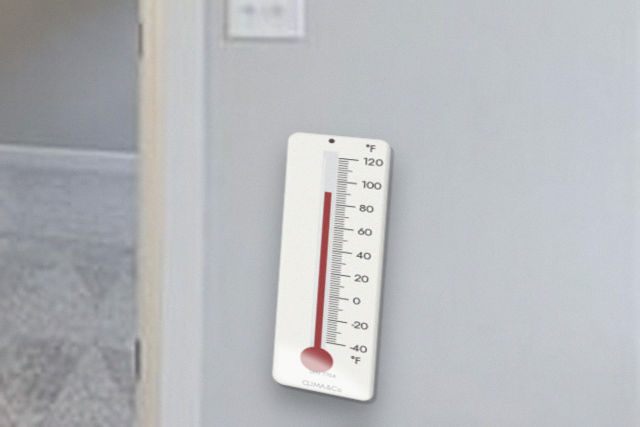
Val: 90 °F
